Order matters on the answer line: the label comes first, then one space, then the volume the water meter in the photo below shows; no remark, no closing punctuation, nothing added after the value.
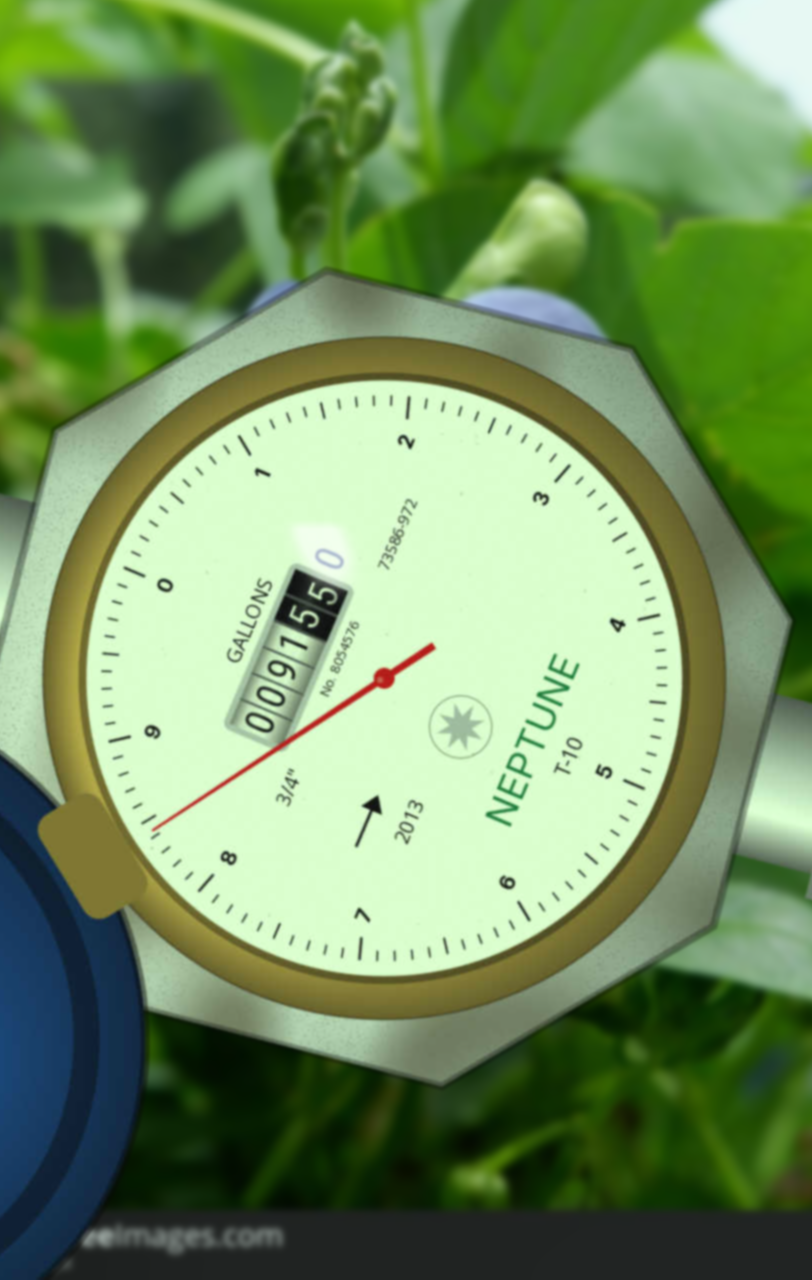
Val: 91548.4 gal
